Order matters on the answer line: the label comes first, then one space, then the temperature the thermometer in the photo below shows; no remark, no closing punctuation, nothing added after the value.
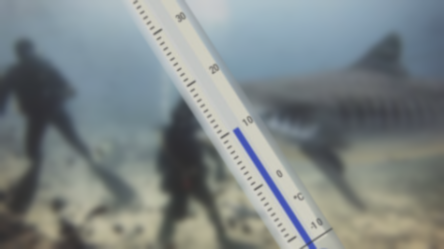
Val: 10 °C
